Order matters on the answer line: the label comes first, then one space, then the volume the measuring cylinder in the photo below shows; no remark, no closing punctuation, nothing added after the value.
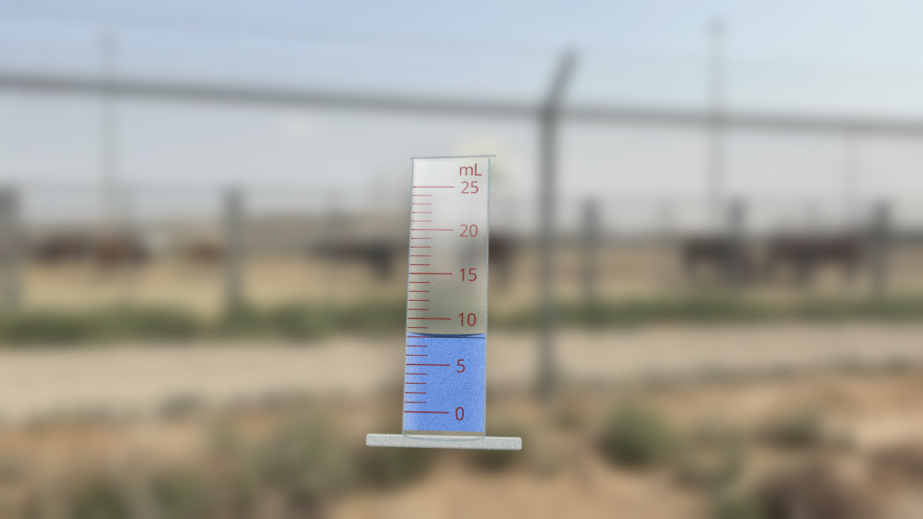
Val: 8 mL
